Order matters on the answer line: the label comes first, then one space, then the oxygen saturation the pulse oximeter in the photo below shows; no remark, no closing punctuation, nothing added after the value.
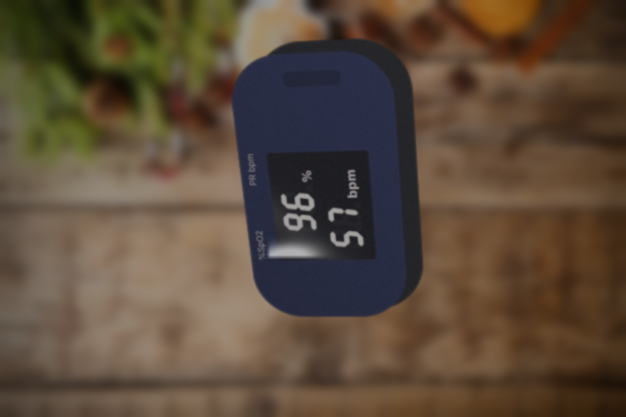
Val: 96 %
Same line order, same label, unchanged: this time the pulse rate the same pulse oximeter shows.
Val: 57 bpm
